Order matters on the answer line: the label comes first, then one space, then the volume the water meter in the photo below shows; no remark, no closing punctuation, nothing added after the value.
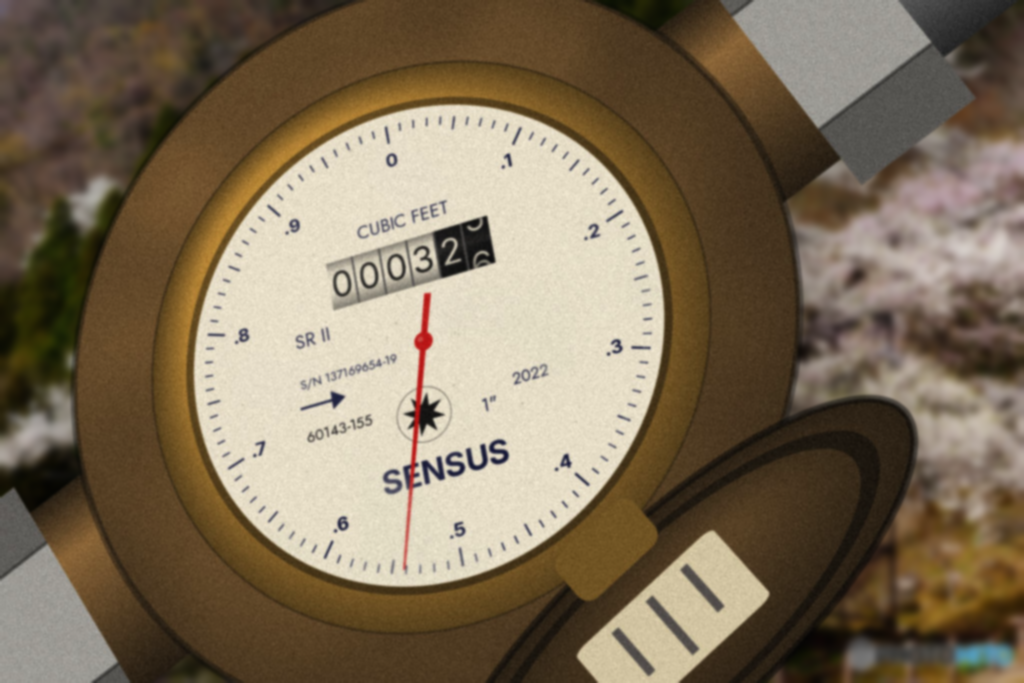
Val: 325.54 ft³
